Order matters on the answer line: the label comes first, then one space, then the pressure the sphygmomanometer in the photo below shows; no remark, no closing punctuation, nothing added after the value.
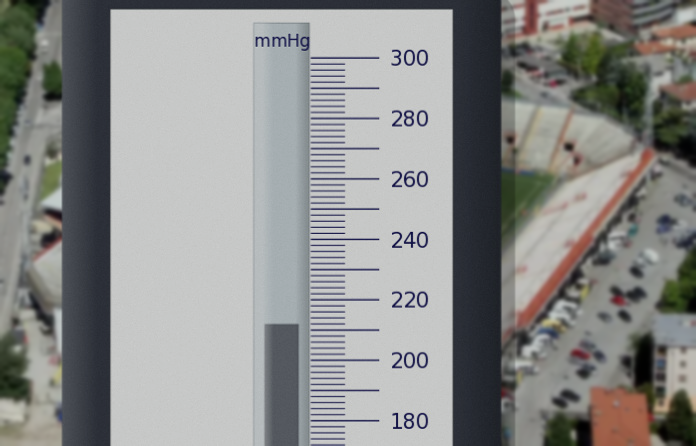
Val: 212 mmHg
